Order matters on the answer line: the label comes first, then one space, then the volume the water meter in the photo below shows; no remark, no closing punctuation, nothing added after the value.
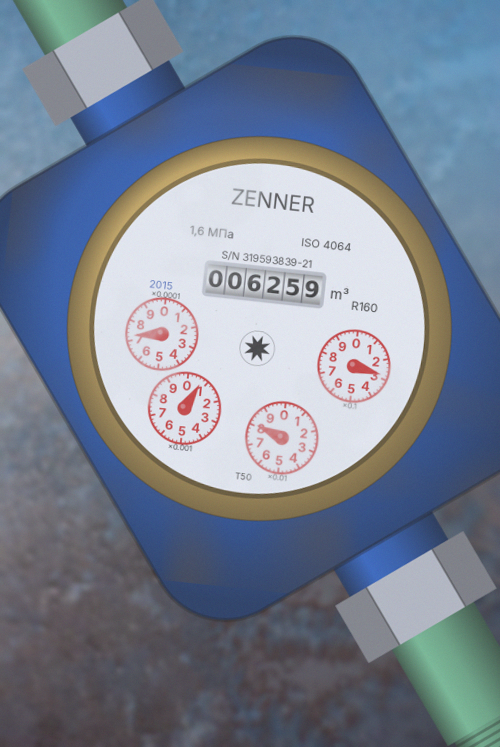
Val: 6259.2807 m³
